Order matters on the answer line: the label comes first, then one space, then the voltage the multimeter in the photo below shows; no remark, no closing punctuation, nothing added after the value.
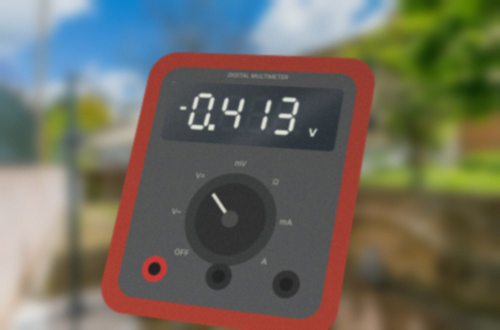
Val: -0.413 V
